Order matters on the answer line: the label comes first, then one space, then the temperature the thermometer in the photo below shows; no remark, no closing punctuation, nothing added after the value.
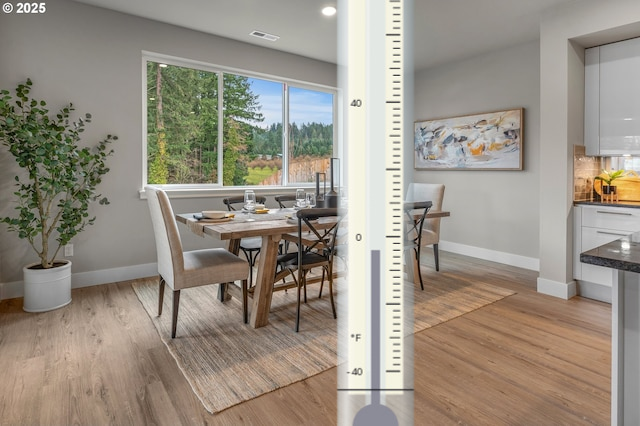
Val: -4 °F
